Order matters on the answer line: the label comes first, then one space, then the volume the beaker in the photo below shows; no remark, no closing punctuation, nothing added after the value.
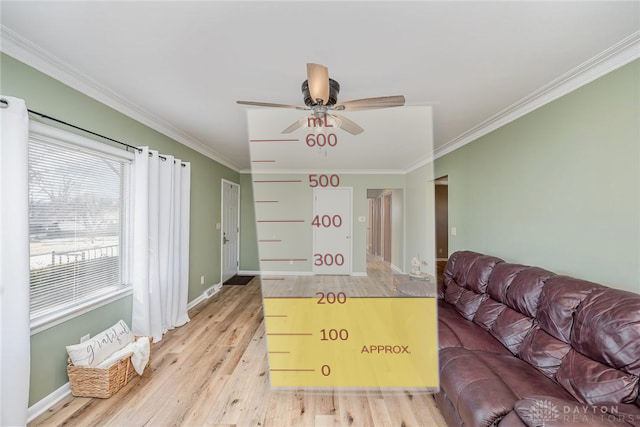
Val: 200 mL
